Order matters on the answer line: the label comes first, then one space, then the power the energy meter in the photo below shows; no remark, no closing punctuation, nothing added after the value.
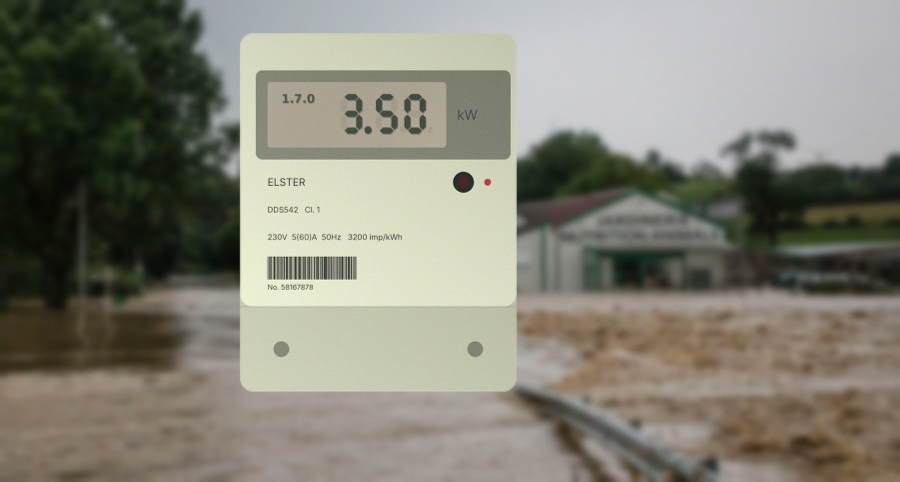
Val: 3.50 kW
